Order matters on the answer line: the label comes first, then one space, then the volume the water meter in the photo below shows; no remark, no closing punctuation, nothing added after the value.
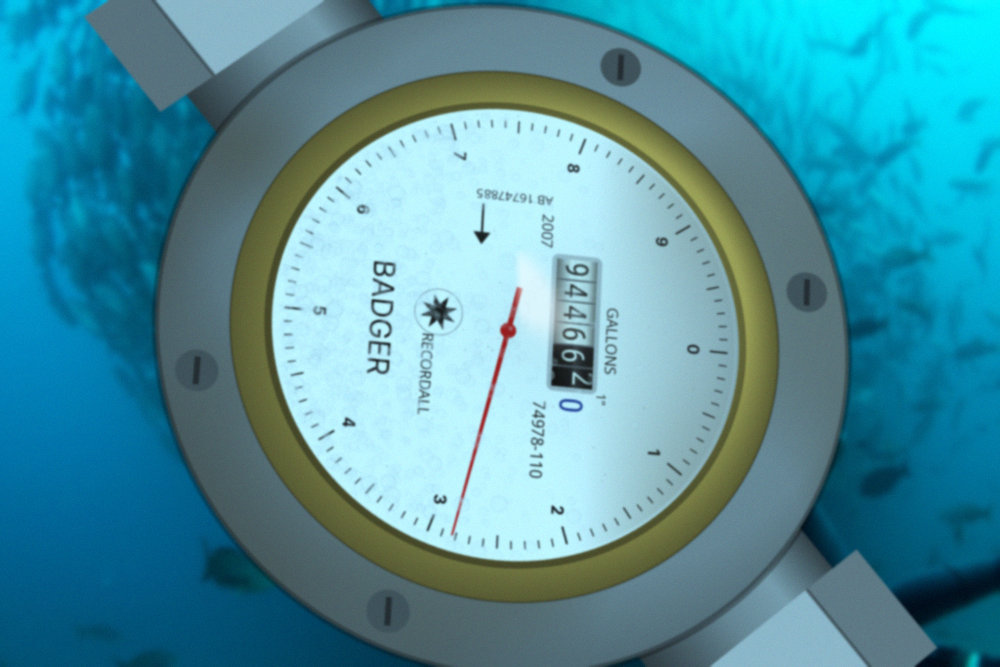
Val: 9446622.8 gal
